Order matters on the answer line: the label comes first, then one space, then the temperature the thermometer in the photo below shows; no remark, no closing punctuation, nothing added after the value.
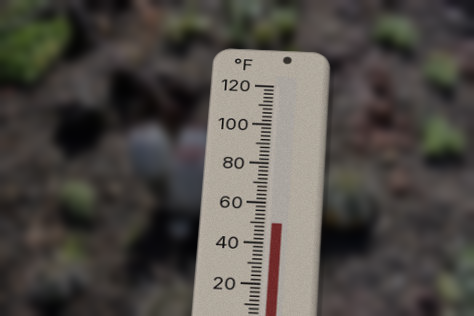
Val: 50 °F
